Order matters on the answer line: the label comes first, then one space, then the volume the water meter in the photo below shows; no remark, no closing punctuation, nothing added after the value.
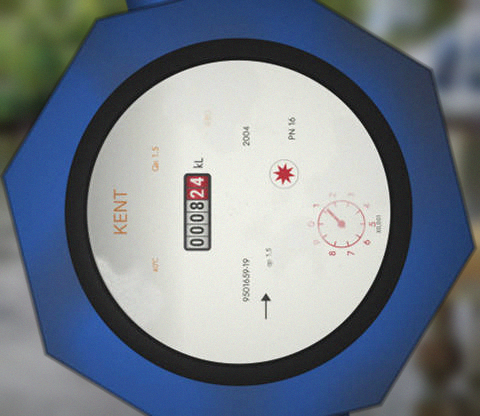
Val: 8.241 kL
